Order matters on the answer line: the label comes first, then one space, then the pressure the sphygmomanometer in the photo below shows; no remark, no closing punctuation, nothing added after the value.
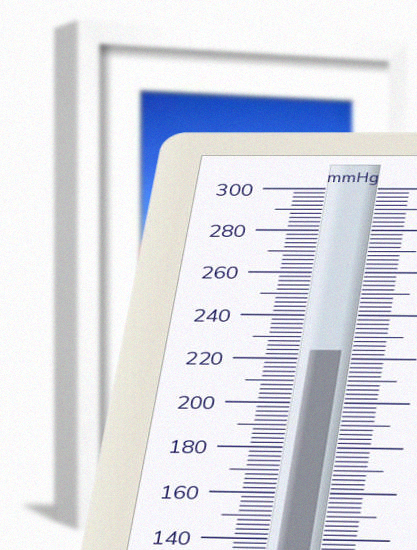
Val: 224 mmHg
